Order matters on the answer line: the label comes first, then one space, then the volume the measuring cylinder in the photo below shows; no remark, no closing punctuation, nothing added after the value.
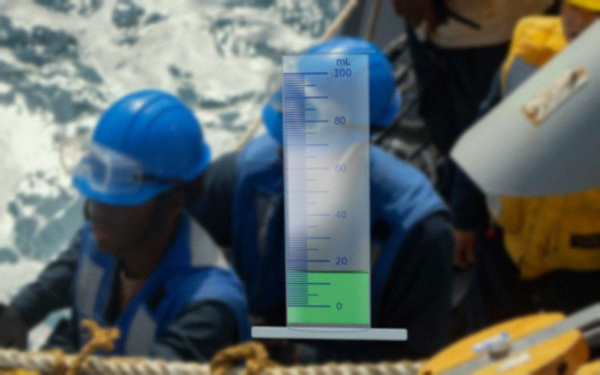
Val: 15 mL
